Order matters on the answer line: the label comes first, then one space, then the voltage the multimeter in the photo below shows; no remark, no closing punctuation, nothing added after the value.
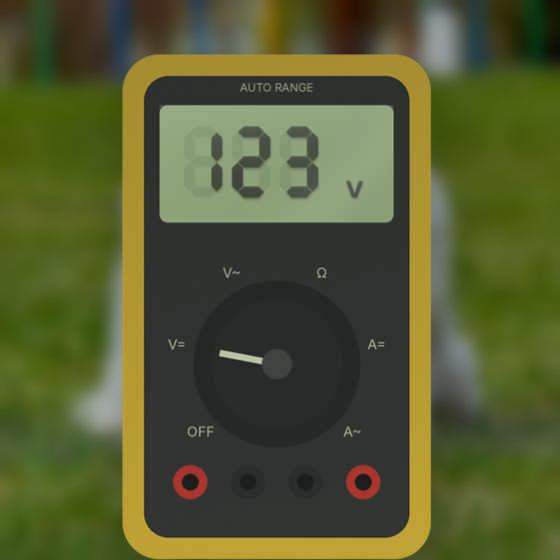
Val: 123 V
